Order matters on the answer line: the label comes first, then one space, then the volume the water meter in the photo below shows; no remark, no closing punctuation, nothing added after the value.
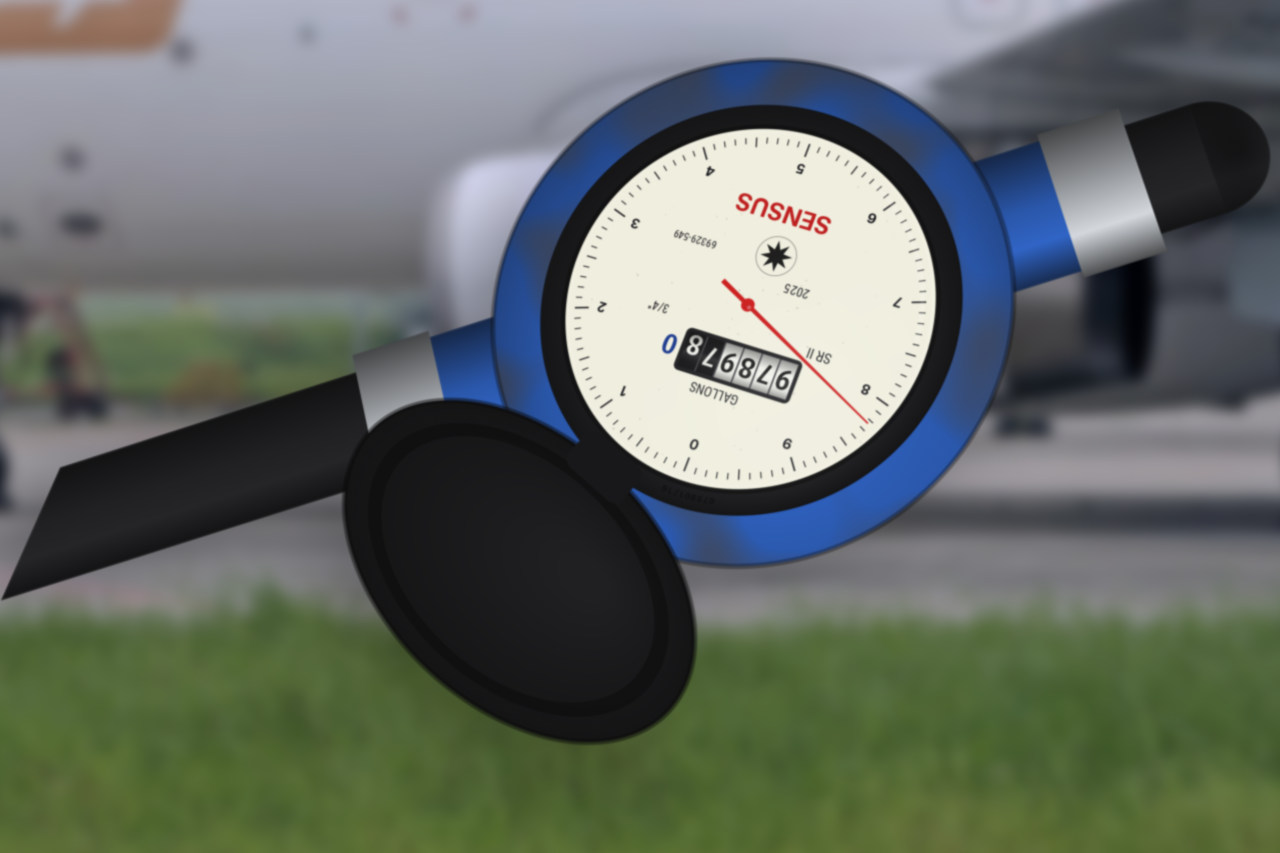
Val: 9789778.2 gal
